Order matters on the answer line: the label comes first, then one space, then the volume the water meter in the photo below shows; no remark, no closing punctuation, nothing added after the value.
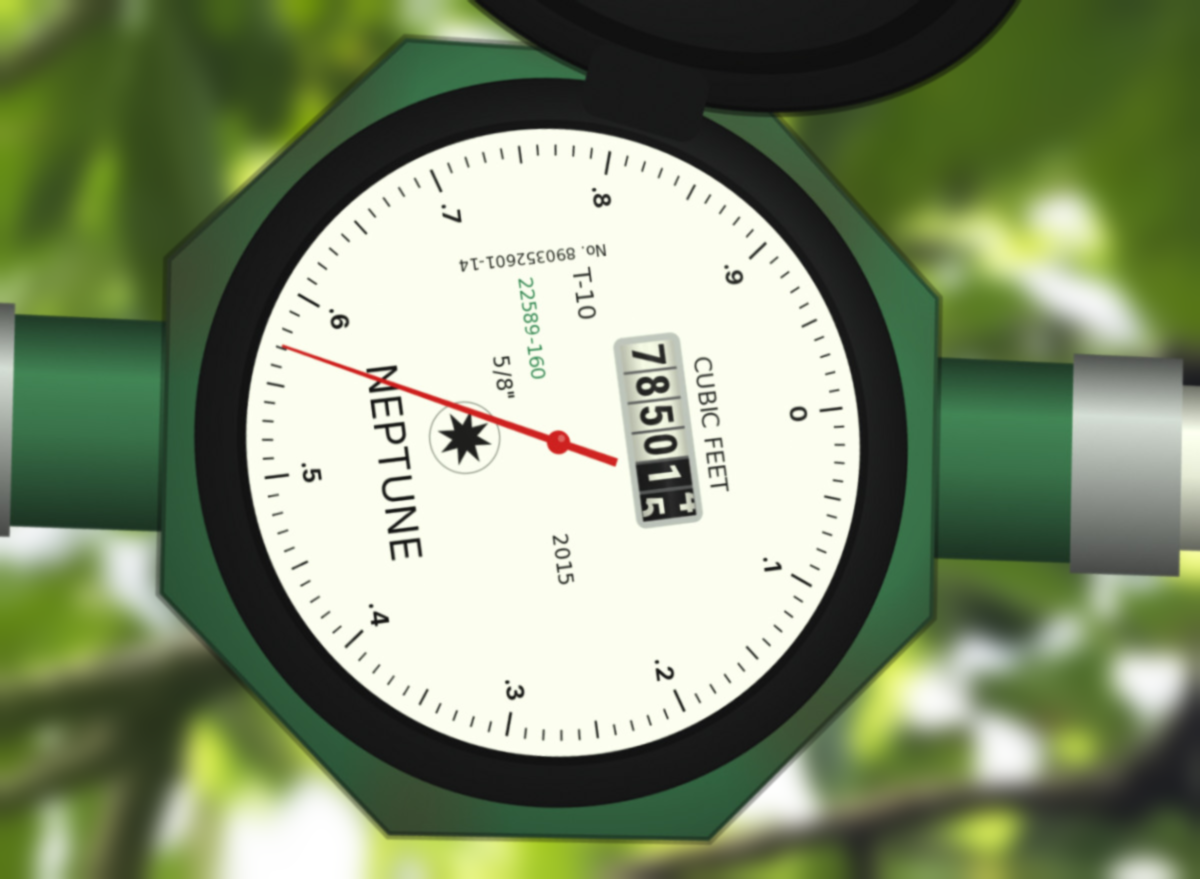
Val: 785014.57 ft³
